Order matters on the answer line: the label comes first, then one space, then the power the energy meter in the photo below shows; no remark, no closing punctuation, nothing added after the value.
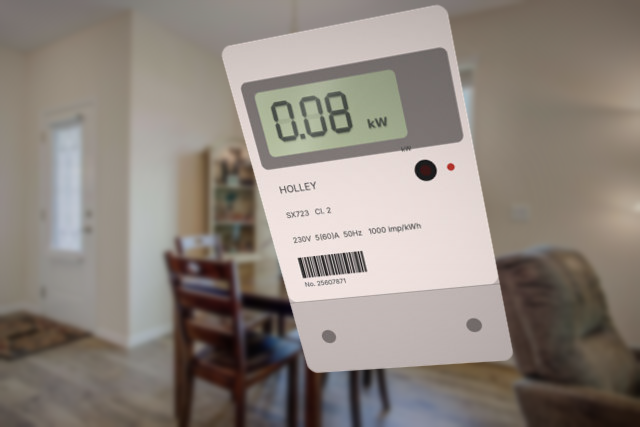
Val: 0.08 kW
